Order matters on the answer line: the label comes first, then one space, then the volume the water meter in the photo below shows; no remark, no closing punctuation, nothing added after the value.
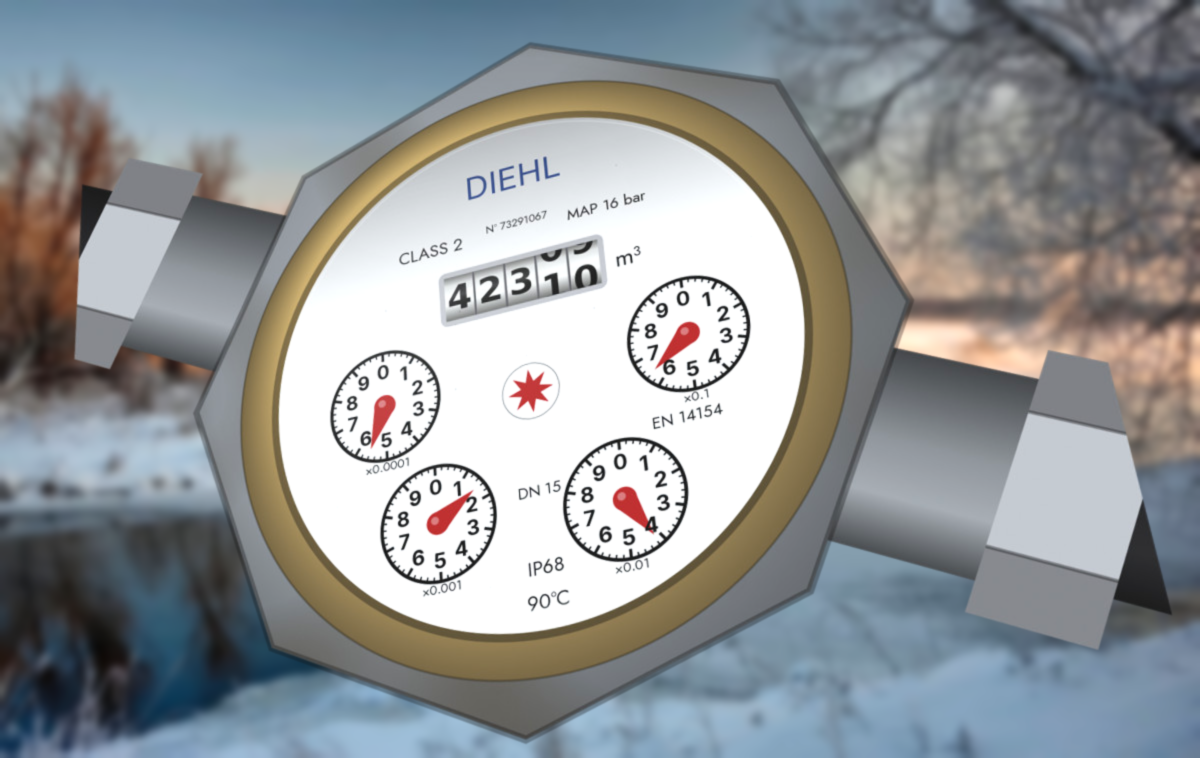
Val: 42309.6415 m³
